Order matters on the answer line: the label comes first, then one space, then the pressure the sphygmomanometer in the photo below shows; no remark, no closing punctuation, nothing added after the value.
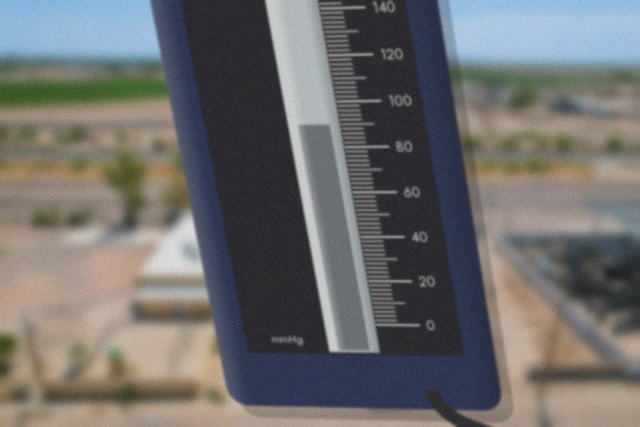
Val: 90 mmHg
